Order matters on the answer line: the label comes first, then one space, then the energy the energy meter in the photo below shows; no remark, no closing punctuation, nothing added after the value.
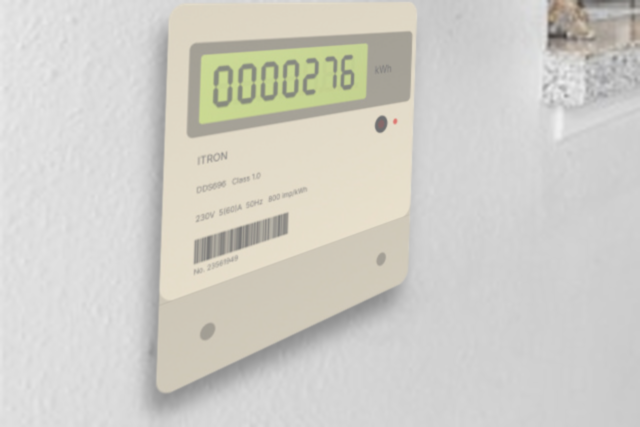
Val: 276 kWh
